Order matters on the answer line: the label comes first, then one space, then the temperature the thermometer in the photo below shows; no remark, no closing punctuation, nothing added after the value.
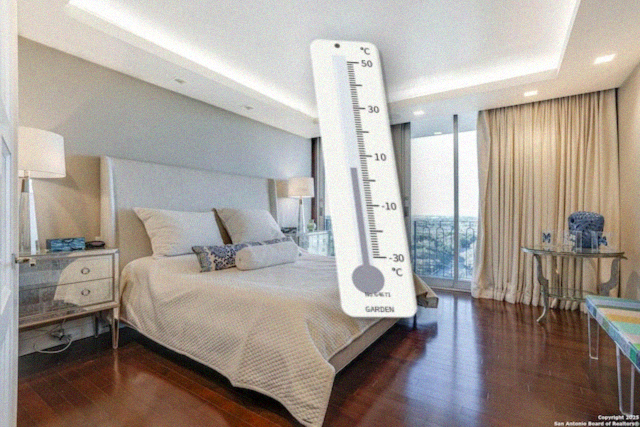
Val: 5 °C
